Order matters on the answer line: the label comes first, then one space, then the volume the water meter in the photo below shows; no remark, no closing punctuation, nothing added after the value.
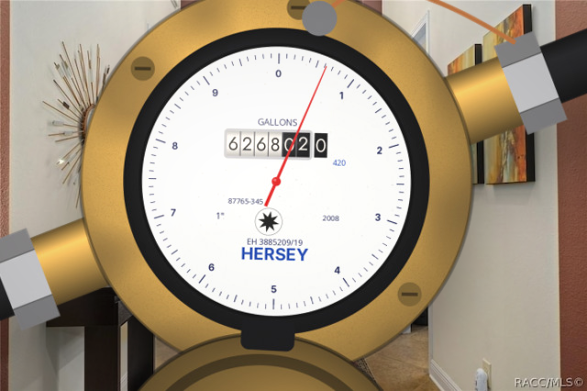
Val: 6268020.6 gal
